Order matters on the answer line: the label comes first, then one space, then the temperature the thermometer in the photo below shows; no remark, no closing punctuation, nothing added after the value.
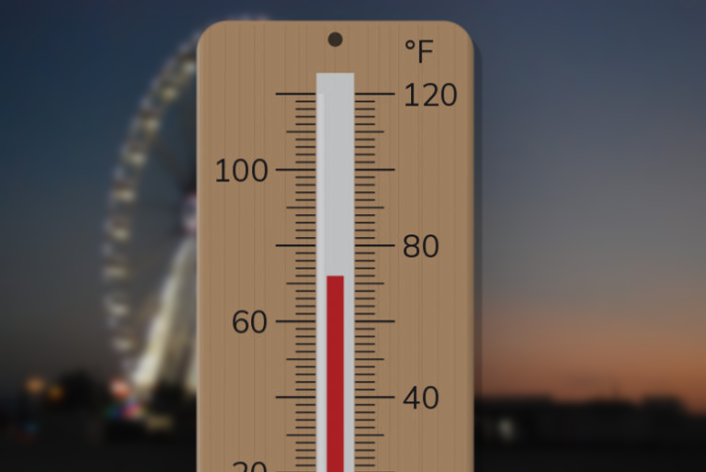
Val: 72 °F
